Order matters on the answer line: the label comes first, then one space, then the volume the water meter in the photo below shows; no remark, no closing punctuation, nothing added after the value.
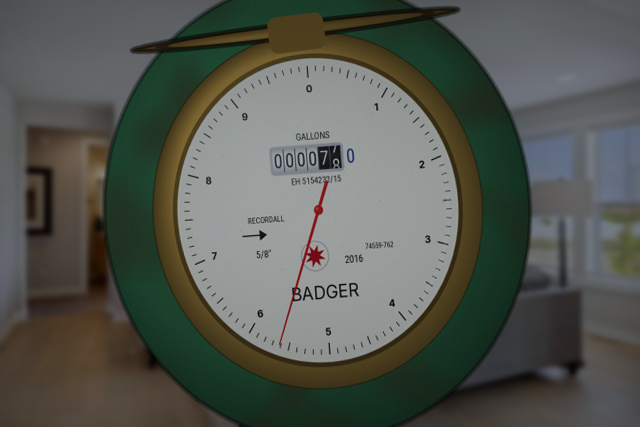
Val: 775.6 gal
